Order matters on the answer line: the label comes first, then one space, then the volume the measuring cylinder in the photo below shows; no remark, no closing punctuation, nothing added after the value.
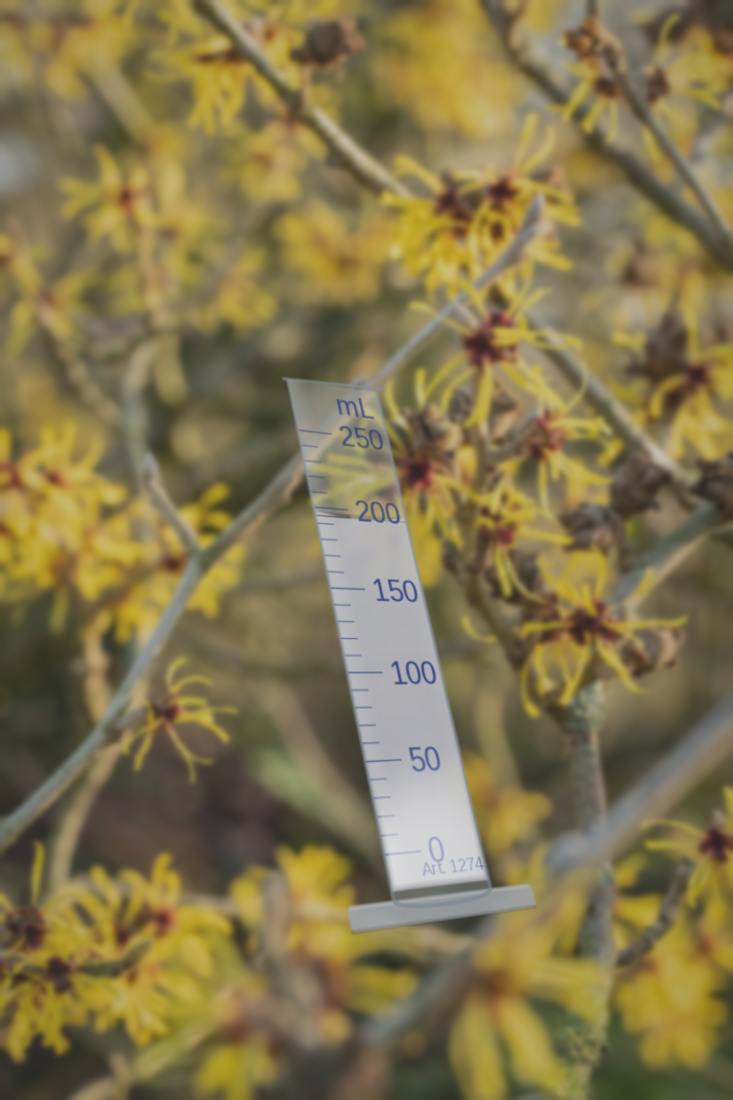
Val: 195 mL
